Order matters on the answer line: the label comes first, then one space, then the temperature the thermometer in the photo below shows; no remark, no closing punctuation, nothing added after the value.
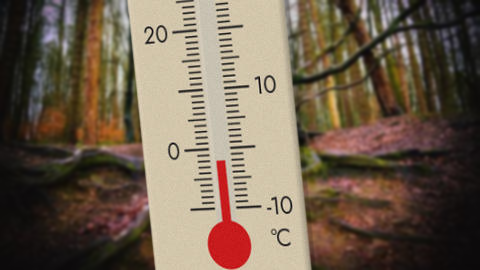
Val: -2 °C
